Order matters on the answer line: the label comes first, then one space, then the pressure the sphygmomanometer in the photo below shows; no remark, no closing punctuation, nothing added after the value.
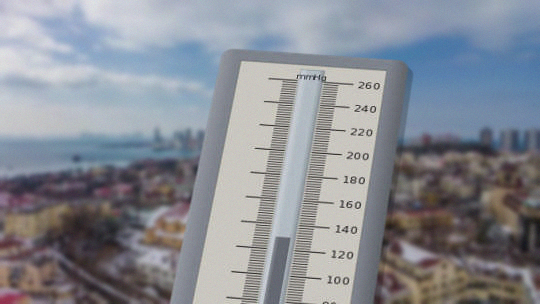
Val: 130 mmHg
